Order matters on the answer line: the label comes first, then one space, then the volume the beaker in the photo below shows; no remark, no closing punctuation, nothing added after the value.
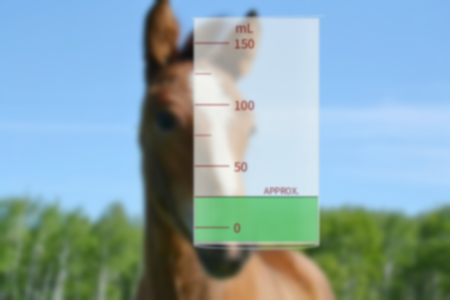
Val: 25 mL
